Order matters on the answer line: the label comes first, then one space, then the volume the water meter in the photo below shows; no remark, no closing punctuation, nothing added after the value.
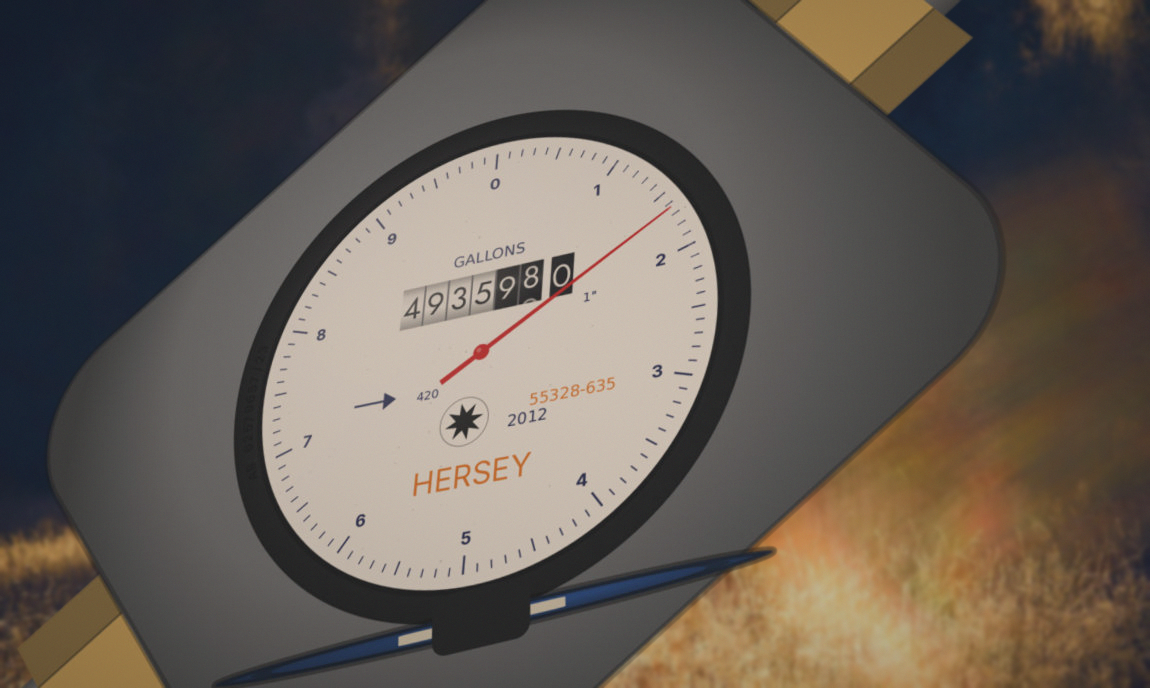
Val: 4935981.6 gal
